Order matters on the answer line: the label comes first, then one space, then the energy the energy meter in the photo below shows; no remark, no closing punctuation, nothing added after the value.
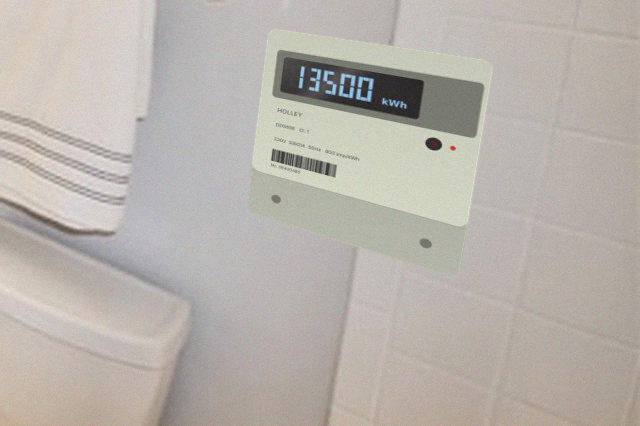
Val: 13500 kWh
